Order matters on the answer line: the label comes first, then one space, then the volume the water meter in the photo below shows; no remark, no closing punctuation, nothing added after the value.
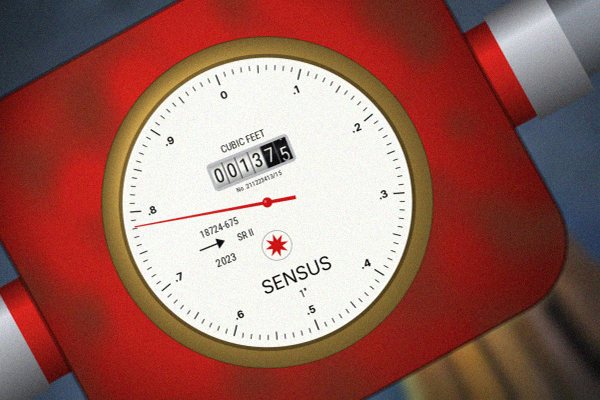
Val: 1374.78 ft³
